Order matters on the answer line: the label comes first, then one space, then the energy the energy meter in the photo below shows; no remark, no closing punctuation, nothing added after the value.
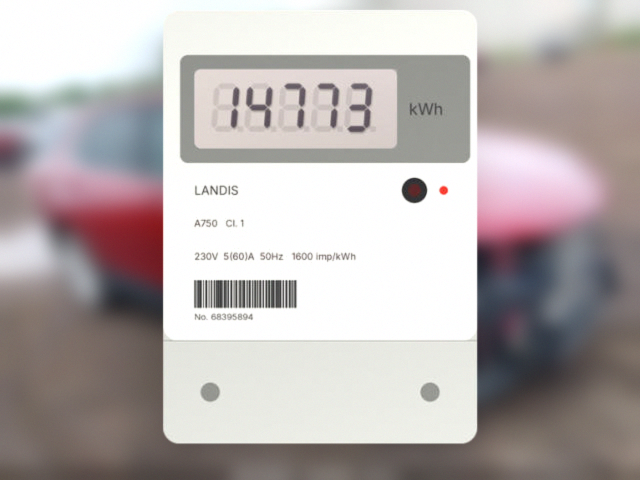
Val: 14773 kWh
